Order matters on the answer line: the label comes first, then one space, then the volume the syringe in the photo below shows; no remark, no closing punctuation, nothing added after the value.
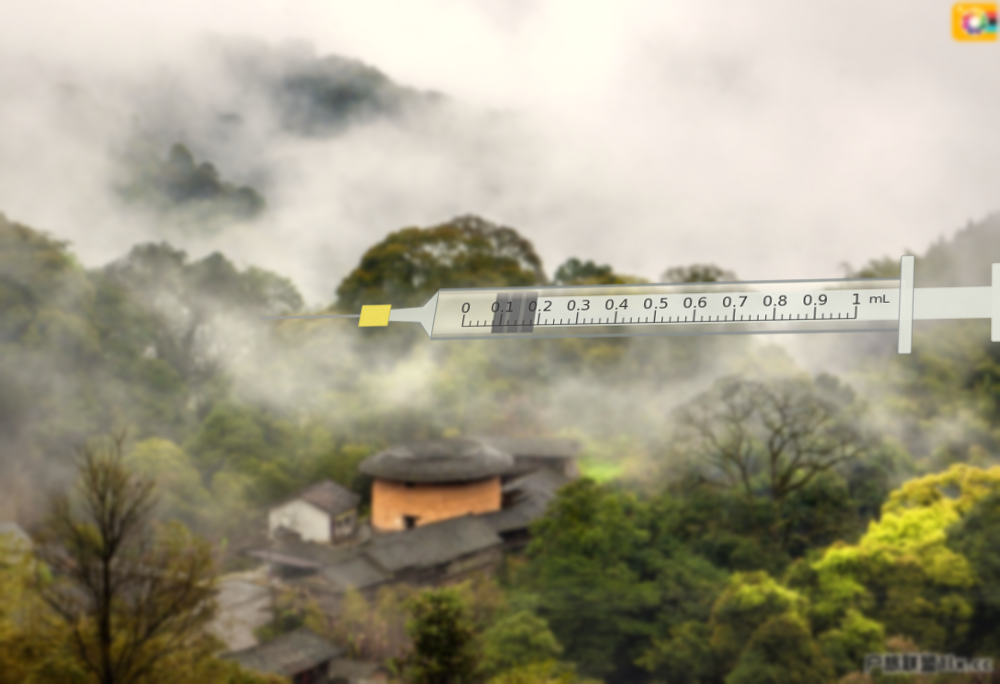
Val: 0.08 mL
